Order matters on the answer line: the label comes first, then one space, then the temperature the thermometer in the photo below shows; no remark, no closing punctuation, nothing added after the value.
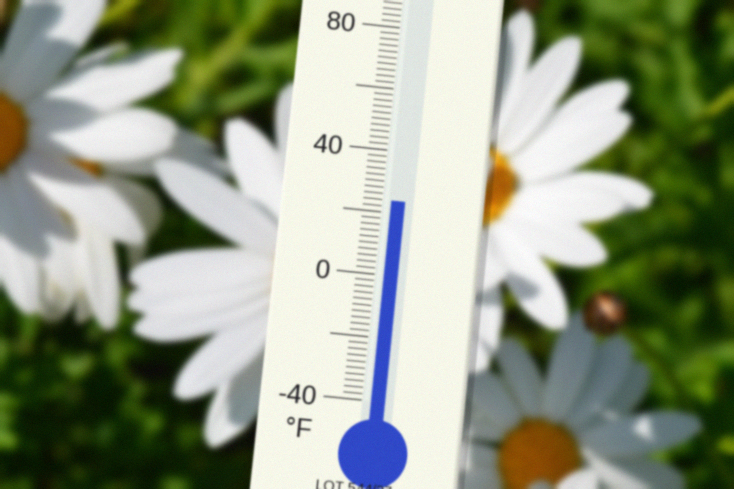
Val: 24 °F
